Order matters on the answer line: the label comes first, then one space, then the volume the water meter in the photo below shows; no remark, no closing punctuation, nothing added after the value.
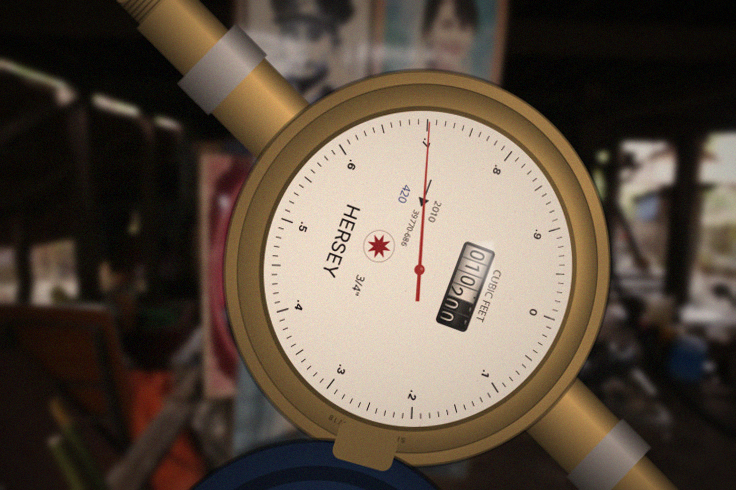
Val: 10199.70 ft³
